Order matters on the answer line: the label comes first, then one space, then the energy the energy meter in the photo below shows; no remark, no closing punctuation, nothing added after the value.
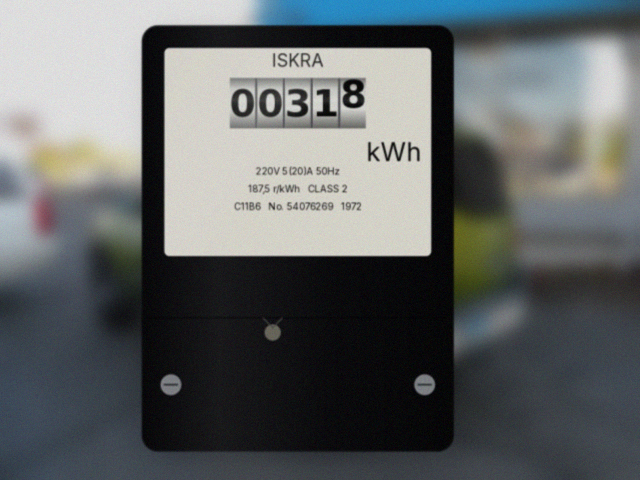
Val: 318 kWh
